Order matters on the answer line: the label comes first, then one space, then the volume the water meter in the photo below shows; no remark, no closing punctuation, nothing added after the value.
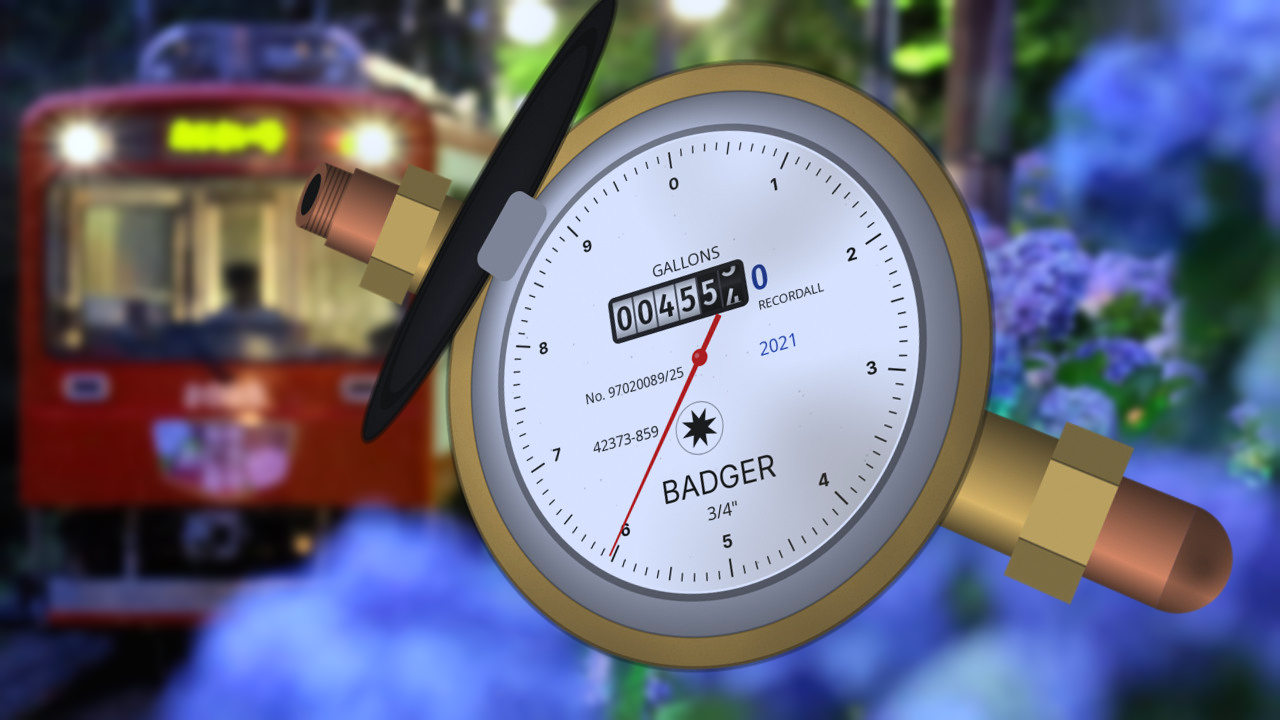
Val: 45536.0 gal
